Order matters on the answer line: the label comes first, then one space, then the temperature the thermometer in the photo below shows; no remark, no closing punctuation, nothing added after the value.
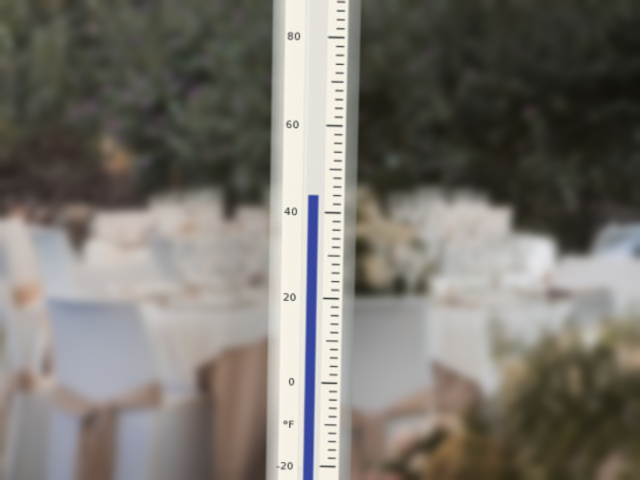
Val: 44 °F
